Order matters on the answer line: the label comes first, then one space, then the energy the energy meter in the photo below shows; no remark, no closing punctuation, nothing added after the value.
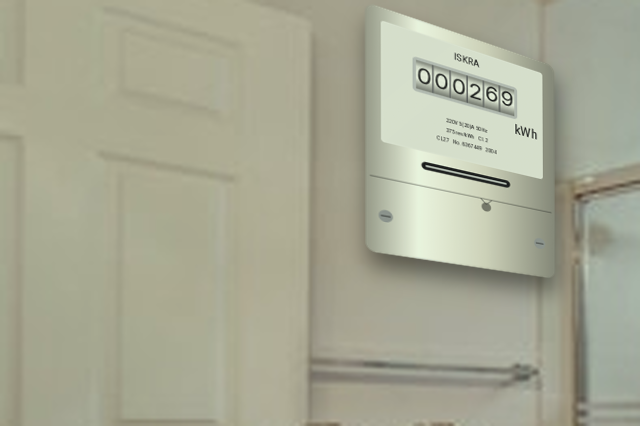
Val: 269 kWh
